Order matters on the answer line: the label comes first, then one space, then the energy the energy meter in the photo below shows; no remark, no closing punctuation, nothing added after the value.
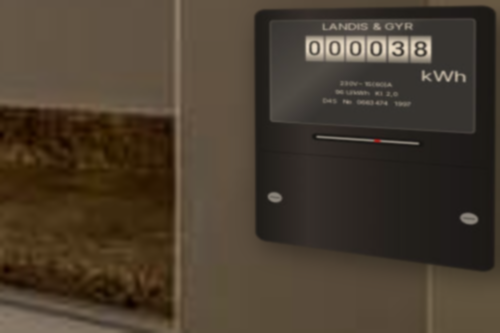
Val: 38 kWh
